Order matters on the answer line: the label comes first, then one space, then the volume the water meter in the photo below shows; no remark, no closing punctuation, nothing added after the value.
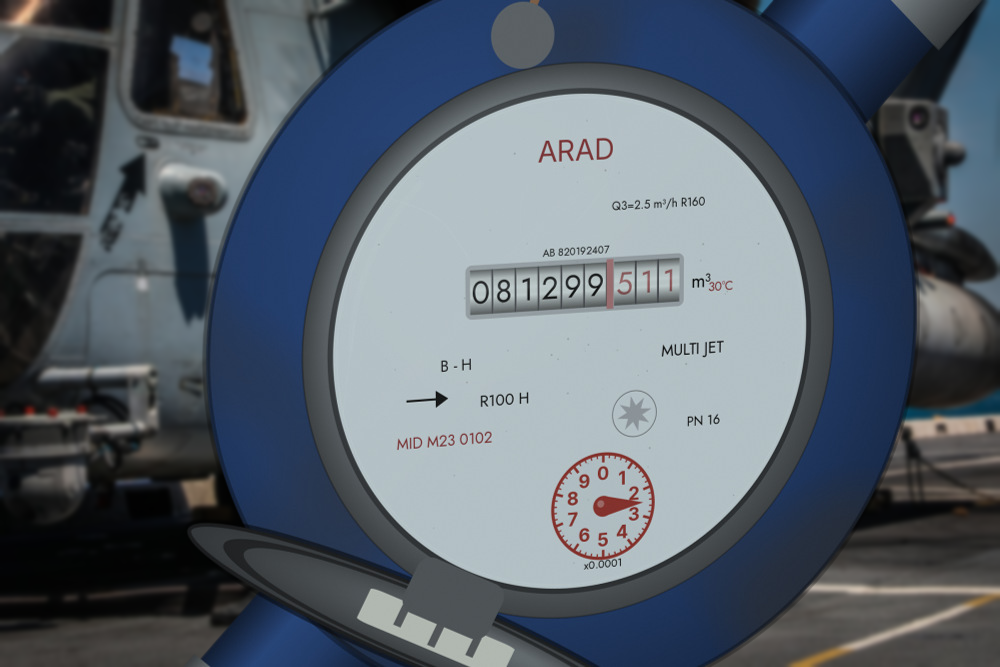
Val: 81299.5112 m³
